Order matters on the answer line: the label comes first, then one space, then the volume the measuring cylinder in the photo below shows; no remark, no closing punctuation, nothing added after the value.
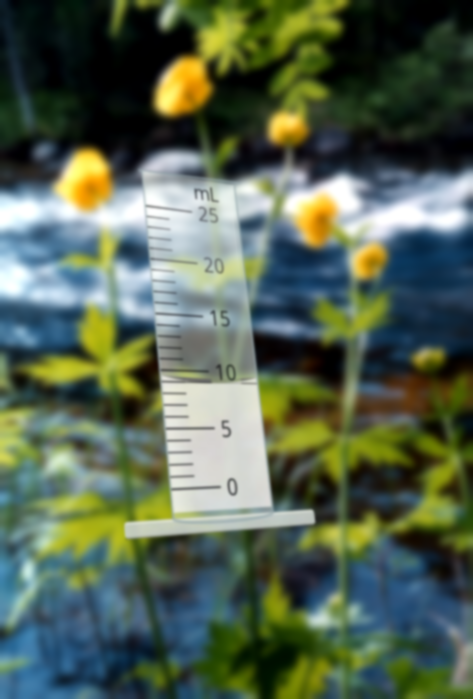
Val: 9 mL
